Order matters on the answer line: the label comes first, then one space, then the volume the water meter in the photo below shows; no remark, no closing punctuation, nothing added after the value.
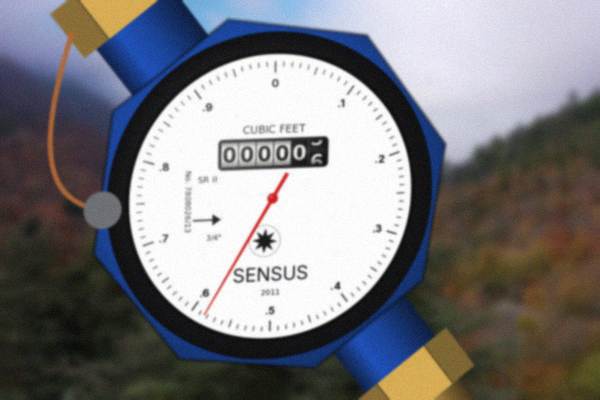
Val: 5.58 ft³
